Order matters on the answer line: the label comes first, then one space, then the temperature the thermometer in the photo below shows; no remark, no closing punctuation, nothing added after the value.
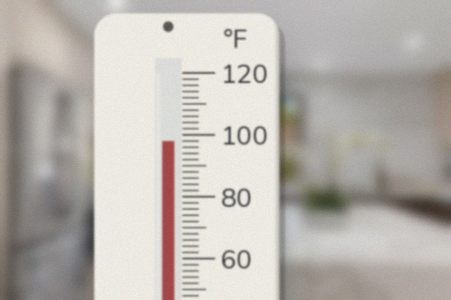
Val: 98 °F
